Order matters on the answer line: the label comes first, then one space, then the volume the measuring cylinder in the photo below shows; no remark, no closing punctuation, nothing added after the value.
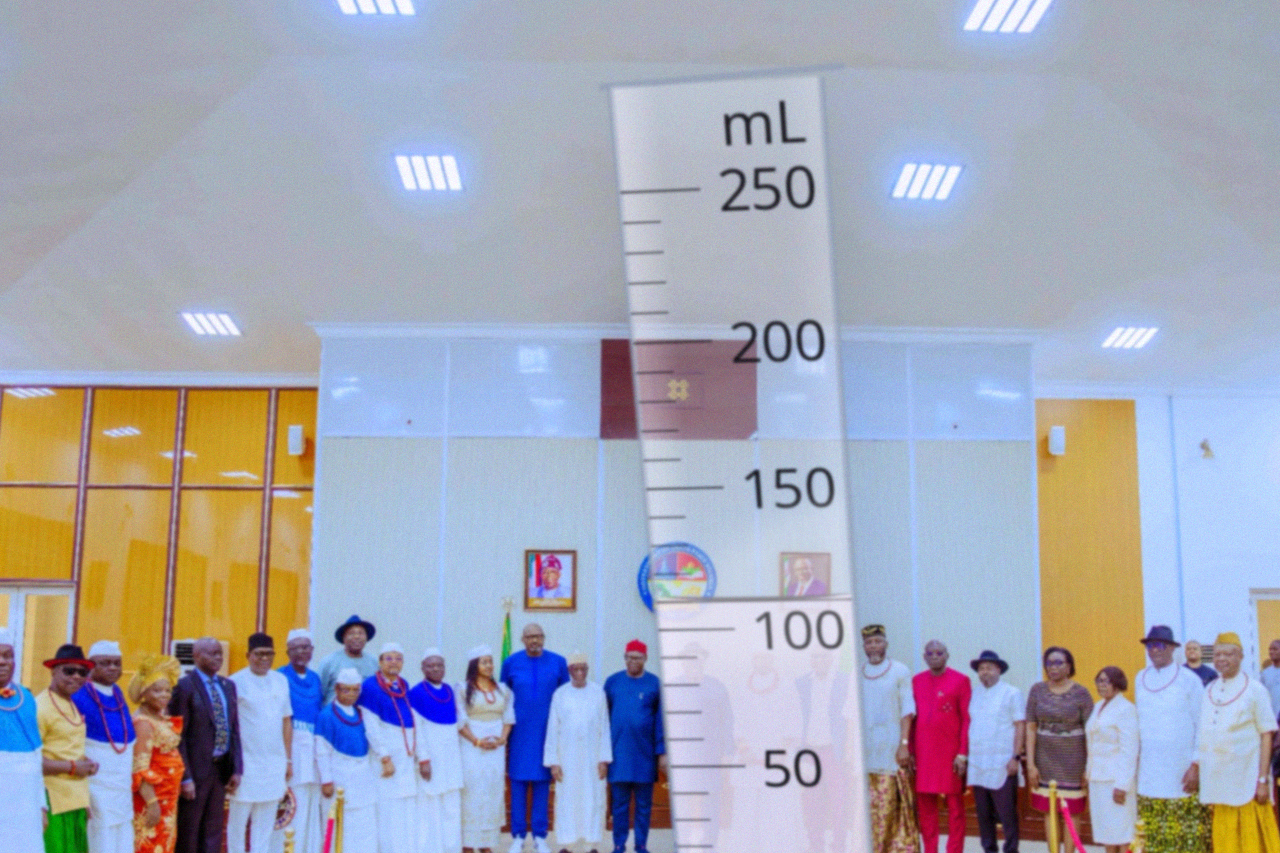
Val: 110 mL
